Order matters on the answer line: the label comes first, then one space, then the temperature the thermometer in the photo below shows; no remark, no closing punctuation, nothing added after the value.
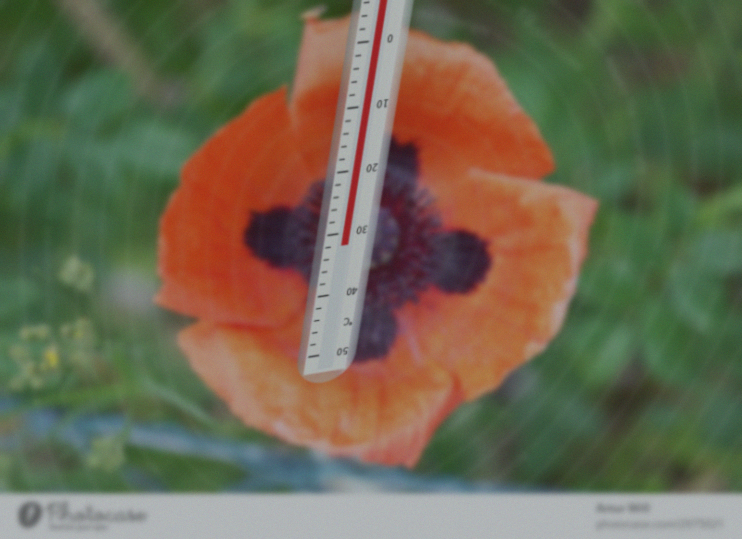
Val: 32 °C
